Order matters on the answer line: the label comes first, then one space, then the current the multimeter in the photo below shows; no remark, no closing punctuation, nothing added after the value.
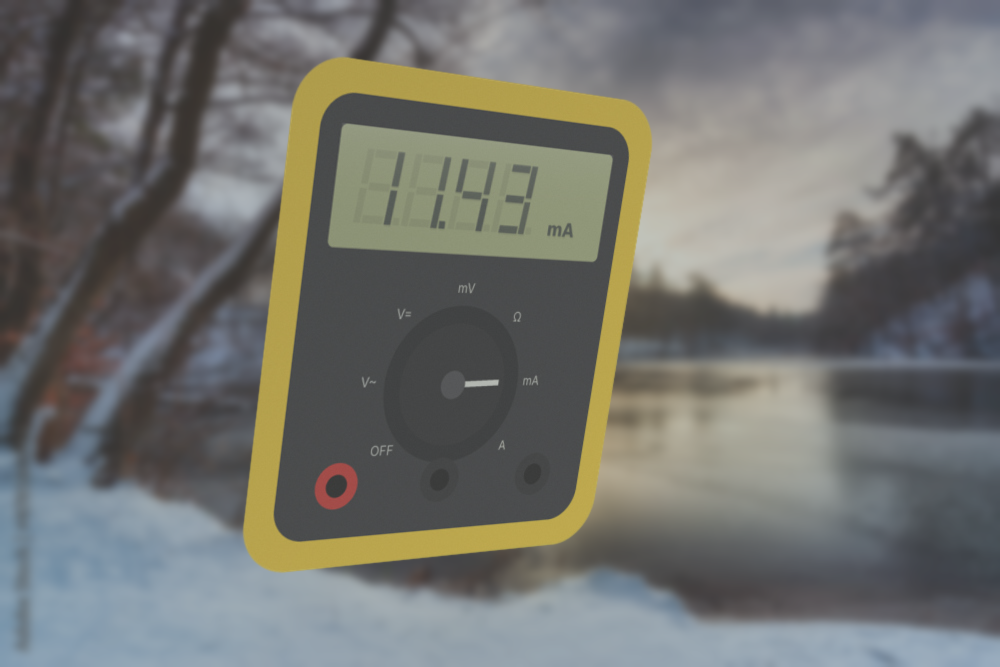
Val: 11.43 mA
